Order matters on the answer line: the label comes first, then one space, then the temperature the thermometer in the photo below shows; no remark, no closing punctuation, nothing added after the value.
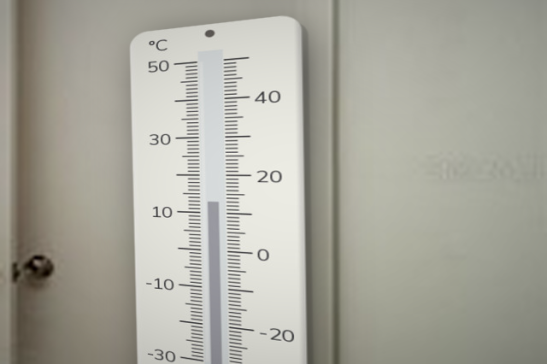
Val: 13 °C
